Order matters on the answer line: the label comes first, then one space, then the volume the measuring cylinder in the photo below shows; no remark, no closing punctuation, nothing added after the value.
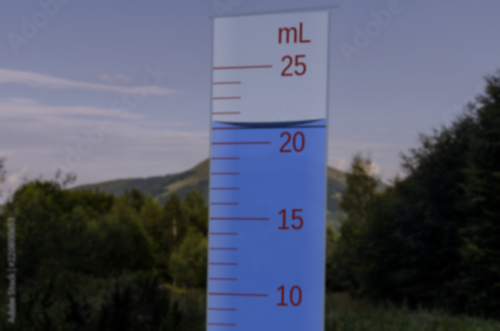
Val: 21 mL
